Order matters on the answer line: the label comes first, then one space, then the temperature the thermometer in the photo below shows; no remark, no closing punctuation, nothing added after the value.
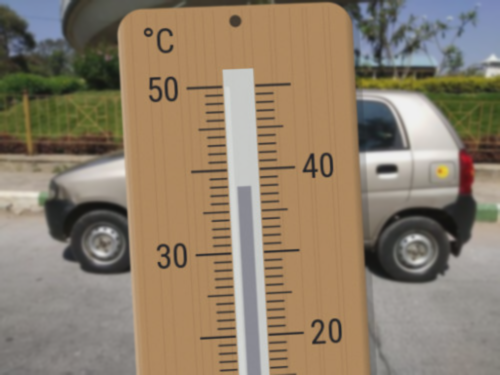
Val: 38 °C
